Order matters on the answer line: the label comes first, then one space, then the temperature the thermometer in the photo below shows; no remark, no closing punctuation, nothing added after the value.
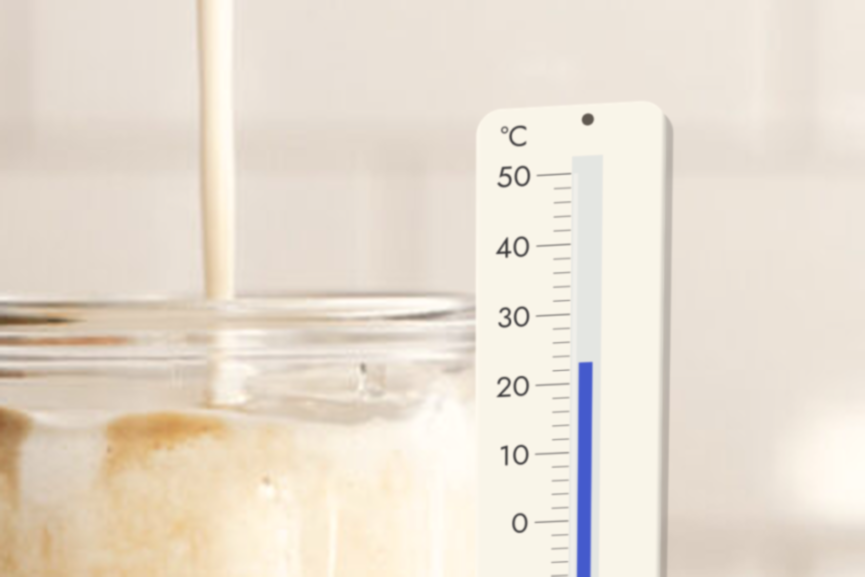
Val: 23 °C
